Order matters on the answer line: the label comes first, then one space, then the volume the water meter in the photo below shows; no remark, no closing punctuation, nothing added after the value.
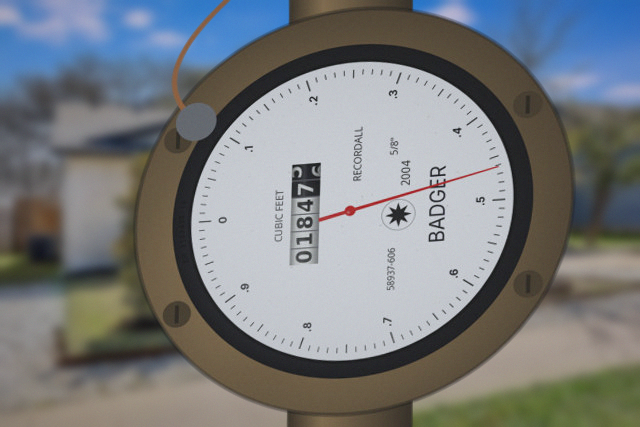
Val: 18475.46 ft³
